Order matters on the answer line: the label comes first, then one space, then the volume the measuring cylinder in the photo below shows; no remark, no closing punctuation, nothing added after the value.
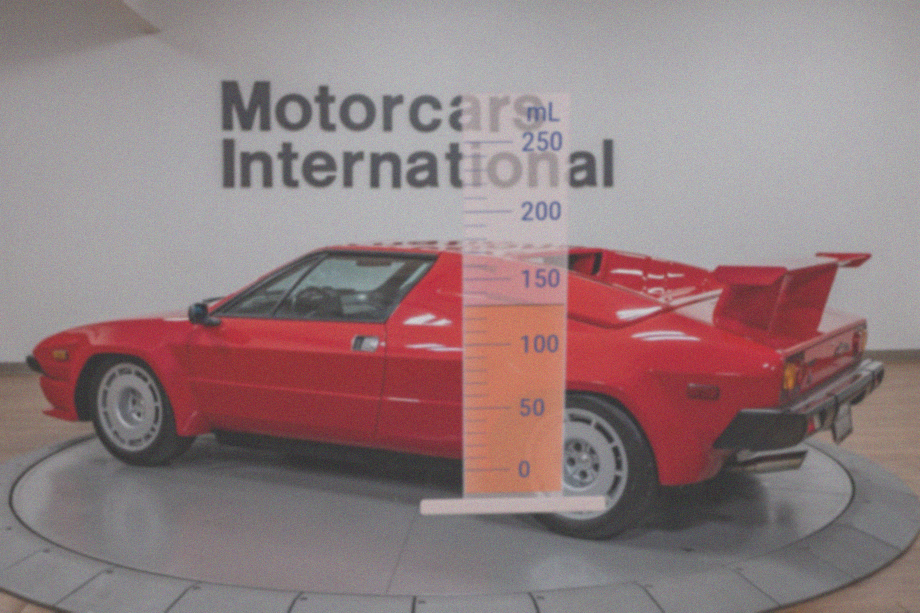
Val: 130 mL
